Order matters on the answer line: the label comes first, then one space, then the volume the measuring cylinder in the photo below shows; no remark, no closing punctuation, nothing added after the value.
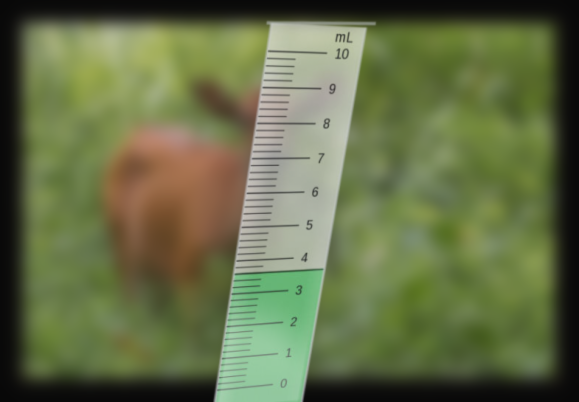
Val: 3.6 mL
